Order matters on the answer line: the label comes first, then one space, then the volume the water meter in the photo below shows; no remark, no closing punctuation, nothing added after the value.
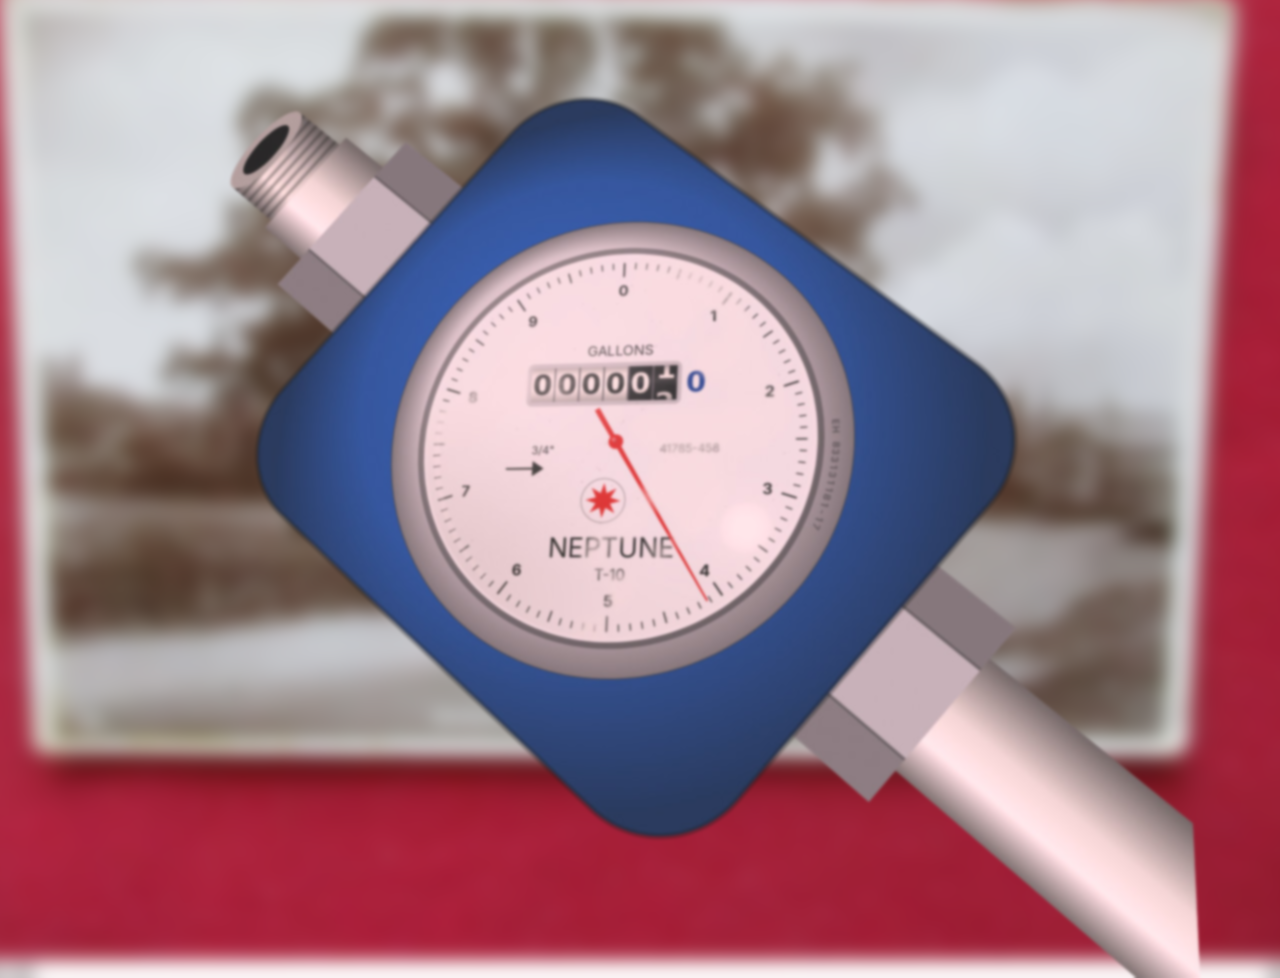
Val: 14.1 gal
